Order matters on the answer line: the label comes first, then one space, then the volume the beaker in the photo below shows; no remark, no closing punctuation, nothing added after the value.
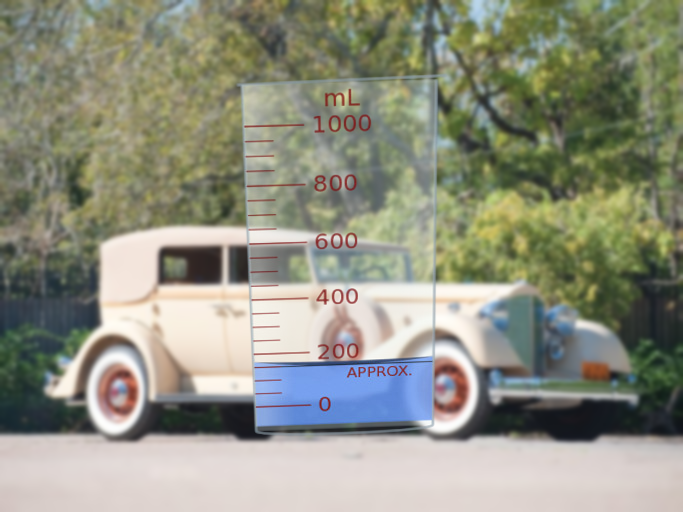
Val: 150 mL
